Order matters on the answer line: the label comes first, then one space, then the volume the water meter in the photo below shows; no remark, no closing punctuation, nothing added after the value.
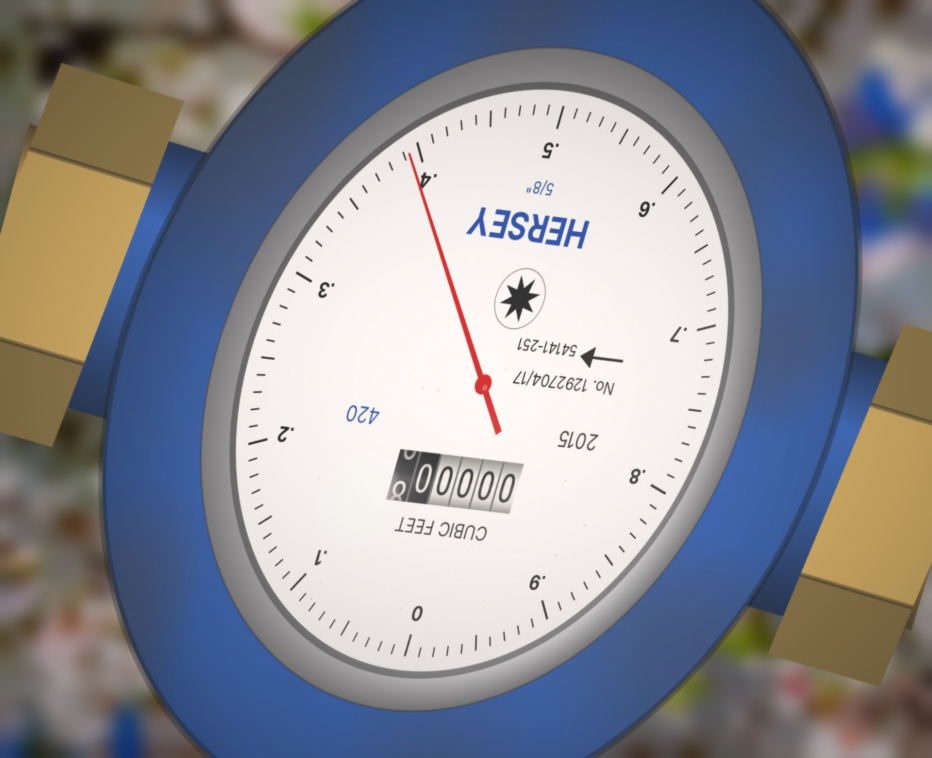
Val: 8.39 ft³
